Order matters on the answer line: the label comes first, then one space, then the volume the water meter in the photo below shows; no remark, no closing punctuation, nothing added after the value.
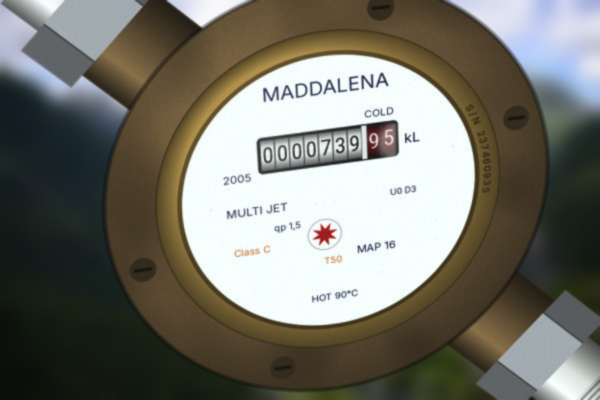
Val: 739.95 kL
